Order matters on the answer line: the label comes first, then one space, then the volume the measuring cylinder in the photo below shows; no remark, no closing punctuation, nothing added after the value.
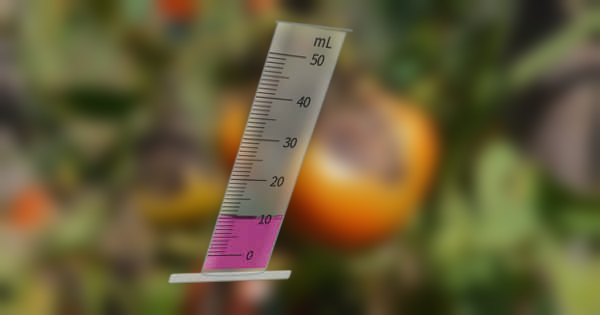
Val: 10 mL
